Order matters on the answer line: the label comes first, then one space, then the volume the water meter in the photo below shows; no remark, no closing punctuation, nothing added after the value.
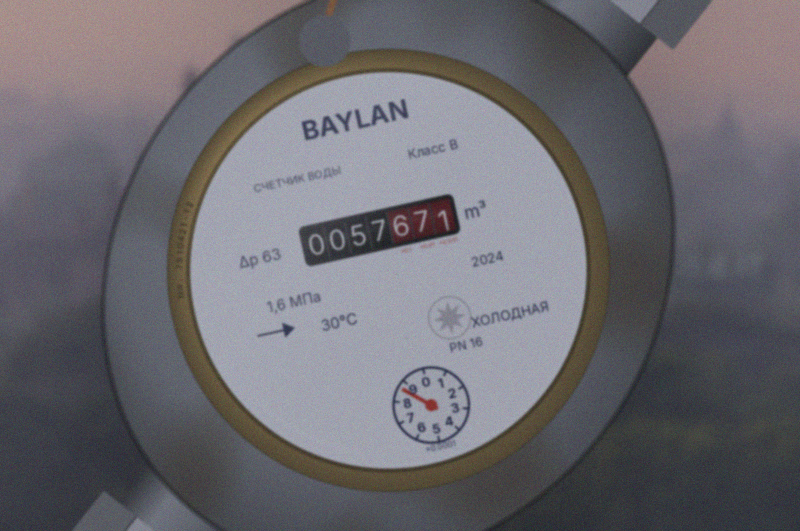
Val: 57.6708 m³
